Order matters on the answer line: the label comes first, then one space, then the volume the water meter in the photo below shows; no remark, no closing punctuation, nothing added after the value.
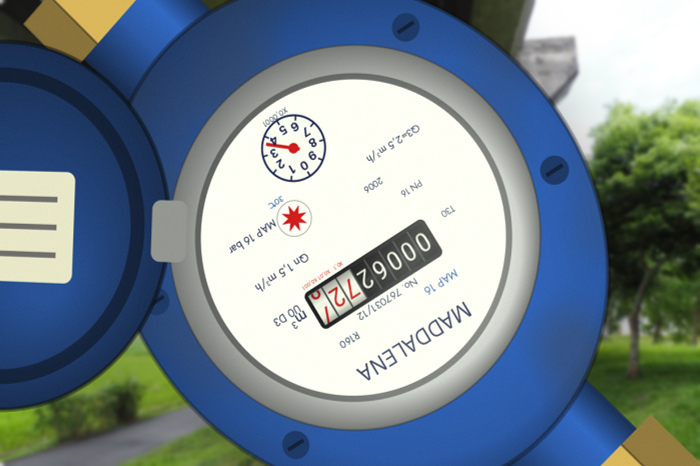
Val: 62.7273 m³
